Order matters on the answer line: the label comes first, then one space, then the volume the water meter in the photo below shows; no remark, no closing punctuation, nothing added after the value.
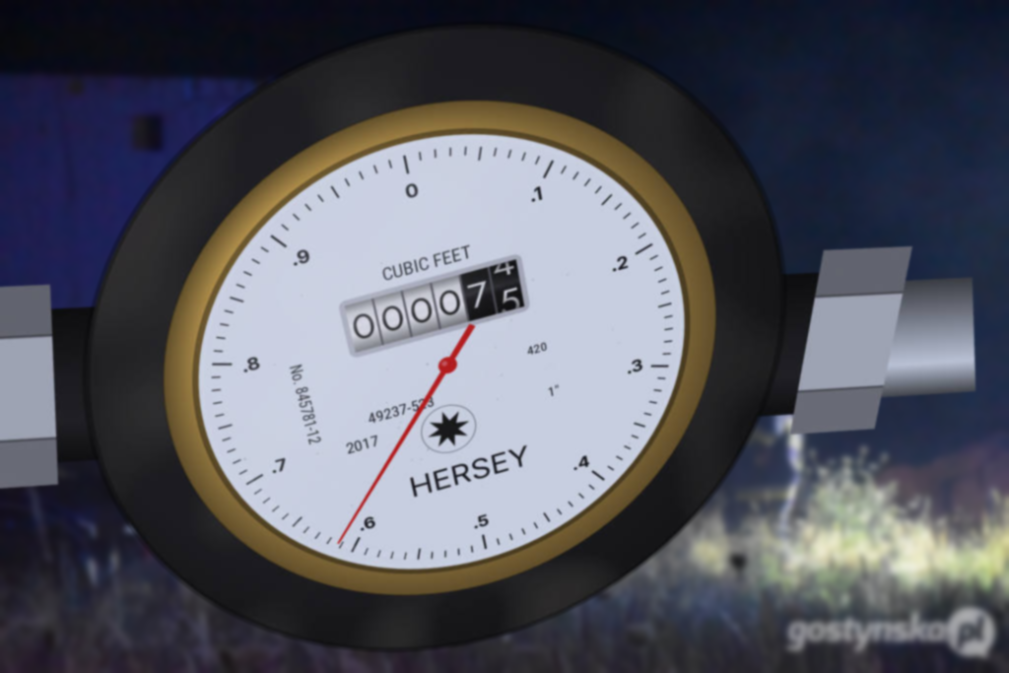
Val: 74.61 ft³
